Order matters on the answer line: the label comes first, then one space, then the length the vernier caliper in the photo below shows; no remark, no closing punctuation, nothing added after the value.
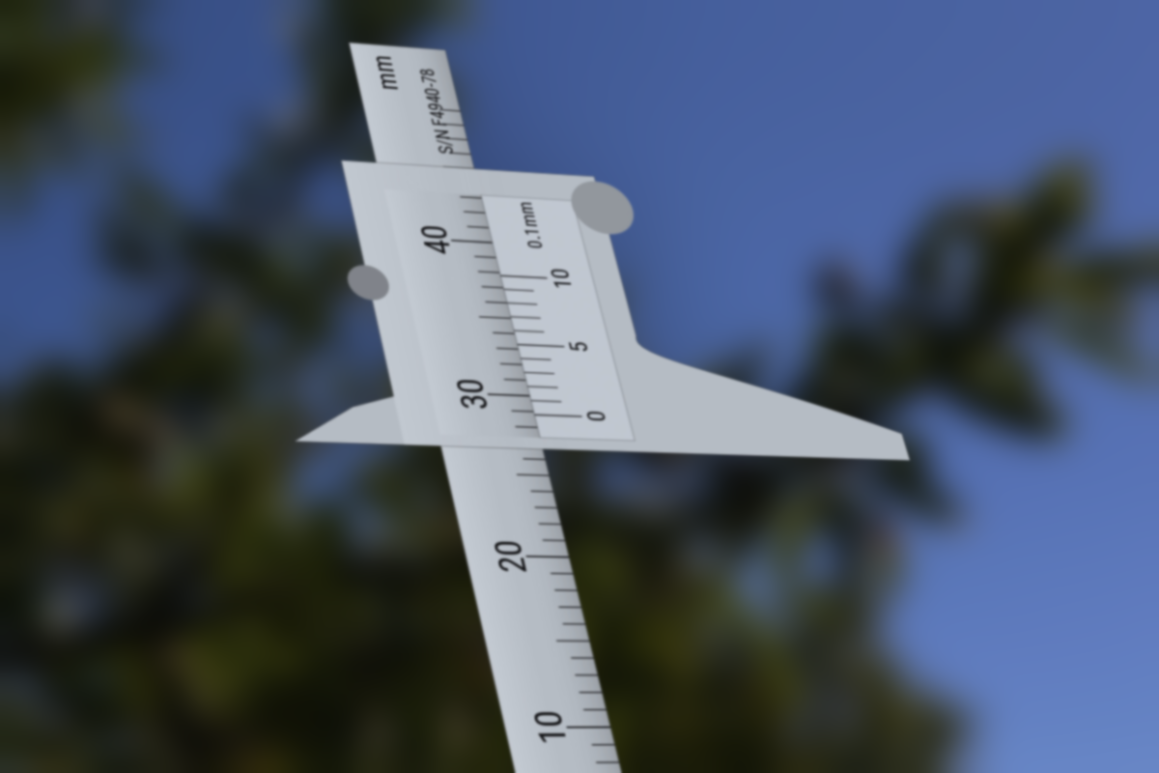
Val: 28.8 mm
